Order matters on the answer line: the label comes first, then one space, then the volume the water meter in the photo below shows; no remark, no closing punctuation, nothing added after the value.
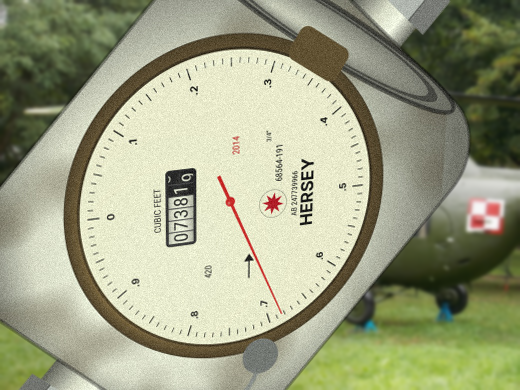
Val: 73818.68 ft³
